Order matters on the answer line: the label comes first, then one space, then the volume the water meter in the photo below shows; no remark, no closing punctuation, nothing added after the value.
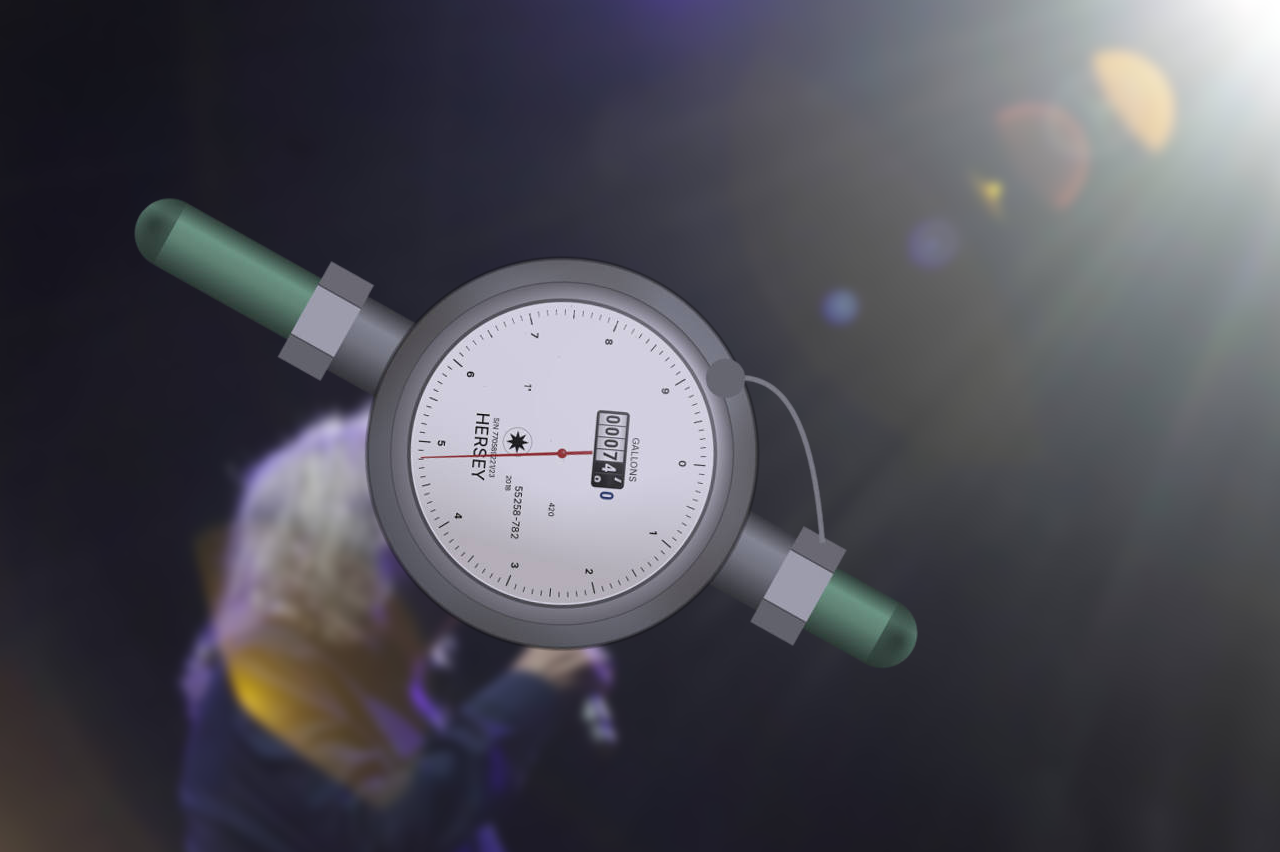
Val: 7474.8 gal
